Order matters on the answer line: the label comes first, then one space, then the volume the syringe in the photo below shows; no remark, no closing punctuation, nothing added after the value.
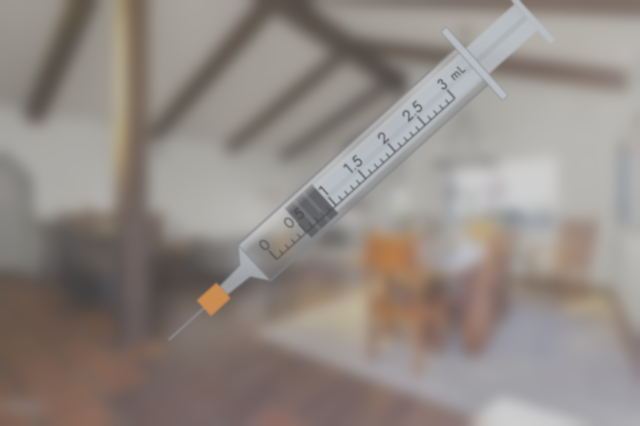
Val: 0.5 mL
